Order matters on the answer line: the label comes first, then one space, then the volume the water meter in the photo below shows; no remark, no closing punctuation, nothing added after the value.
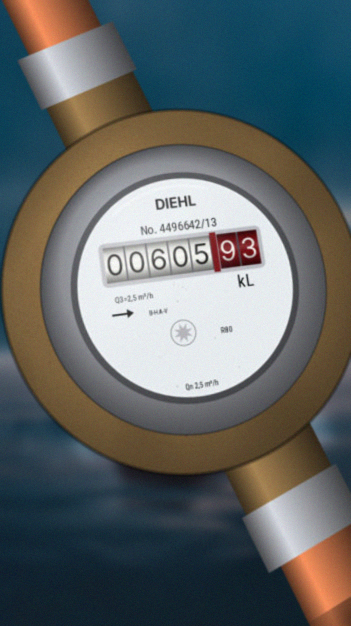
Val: 605.93 kL
